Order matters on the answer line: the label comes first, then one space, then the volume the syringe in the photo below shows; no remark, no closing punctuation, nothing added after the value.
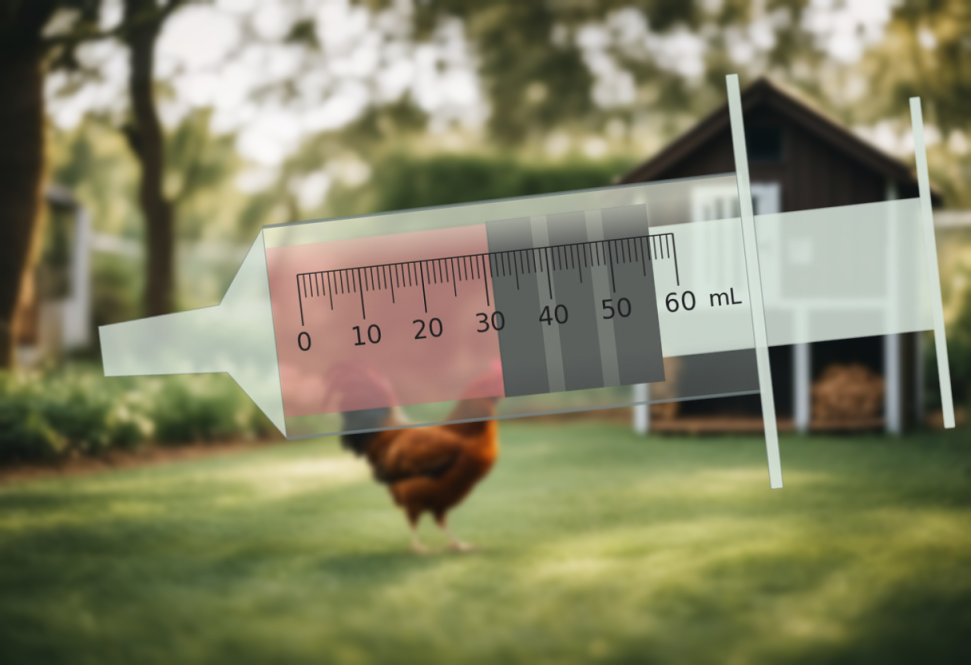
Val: 31 mL
